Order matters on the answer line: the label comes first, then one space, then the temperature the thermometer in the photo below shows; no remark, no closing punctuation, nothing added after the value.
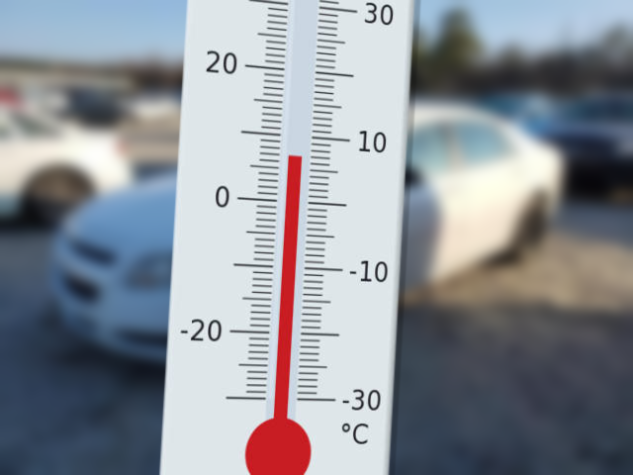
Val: 7 °C
